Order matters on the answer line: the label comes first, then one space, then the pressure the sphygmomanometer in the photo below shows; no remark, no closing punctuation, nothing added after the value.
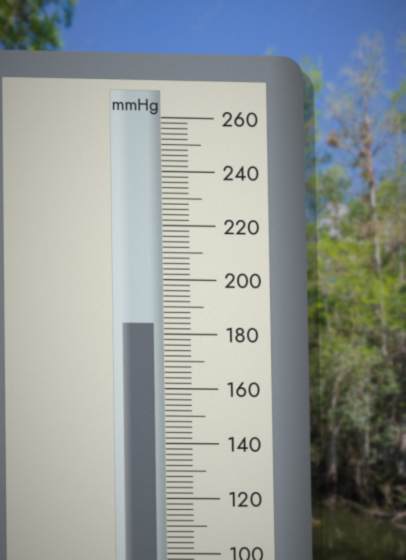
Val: 184 mmHg
